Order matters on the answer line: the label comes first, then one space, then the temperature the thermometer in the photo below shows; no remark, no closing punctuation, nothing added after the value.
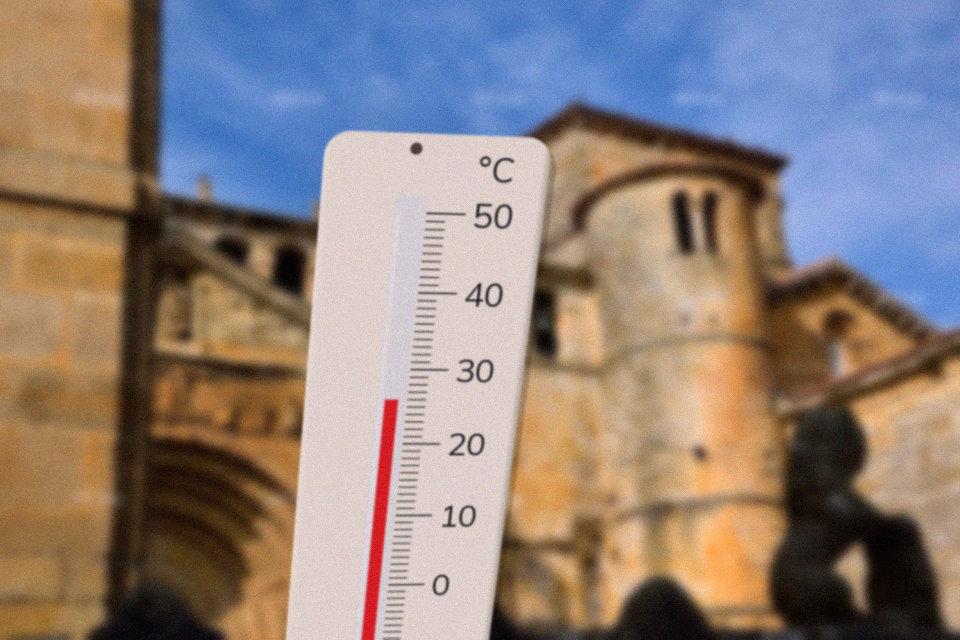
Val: 26 °C
